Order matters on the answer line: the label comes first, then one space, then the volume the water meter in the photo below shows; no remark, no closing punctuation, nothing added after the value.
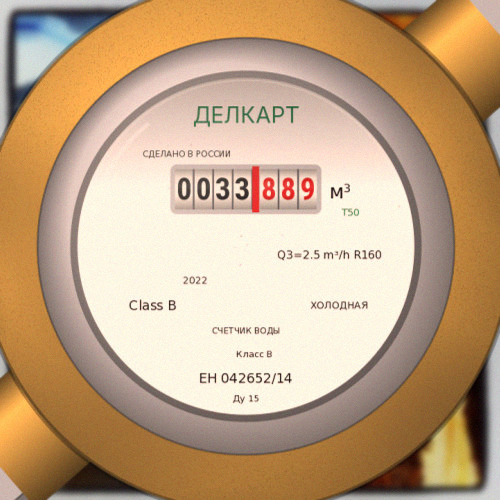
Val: 33.889 m³
